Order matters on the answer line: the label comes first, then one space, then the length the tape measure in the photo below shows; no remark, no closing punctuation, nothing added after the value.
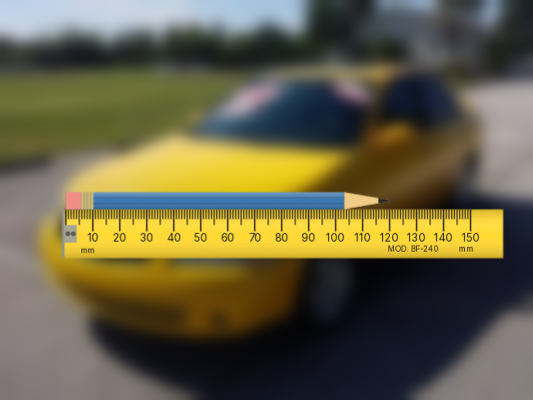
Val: 120 mm
